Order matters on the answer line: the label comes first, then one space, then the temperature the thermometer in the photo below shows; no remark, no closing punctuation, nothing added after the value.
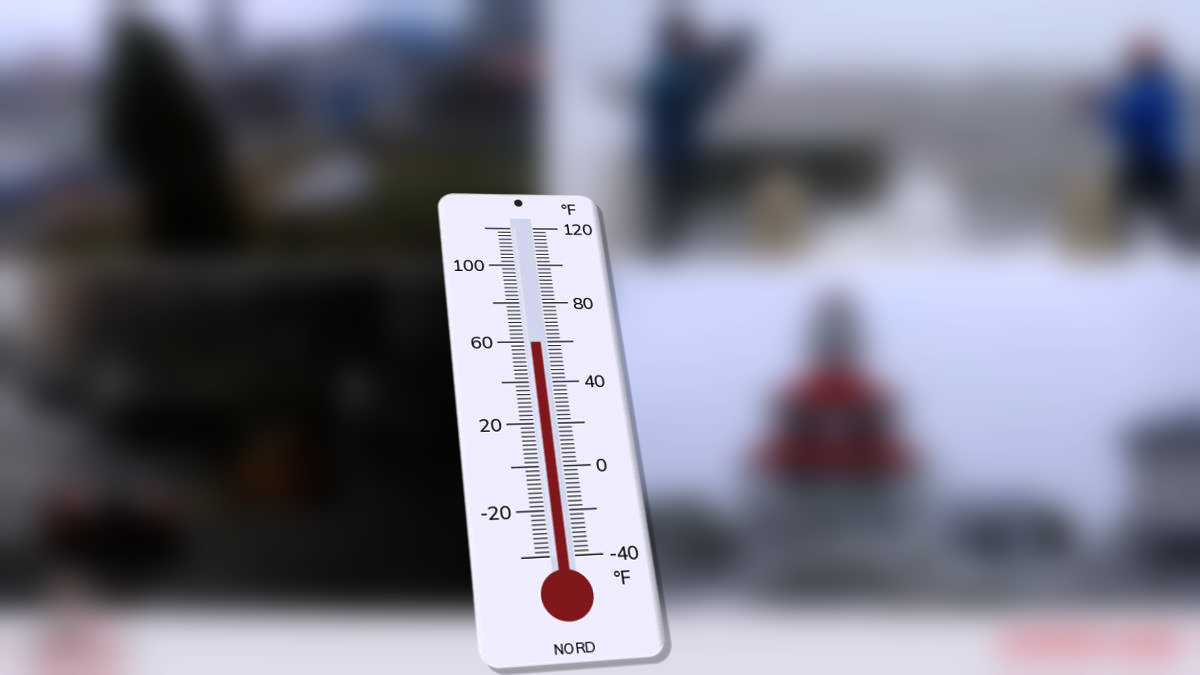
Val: 60 °F
